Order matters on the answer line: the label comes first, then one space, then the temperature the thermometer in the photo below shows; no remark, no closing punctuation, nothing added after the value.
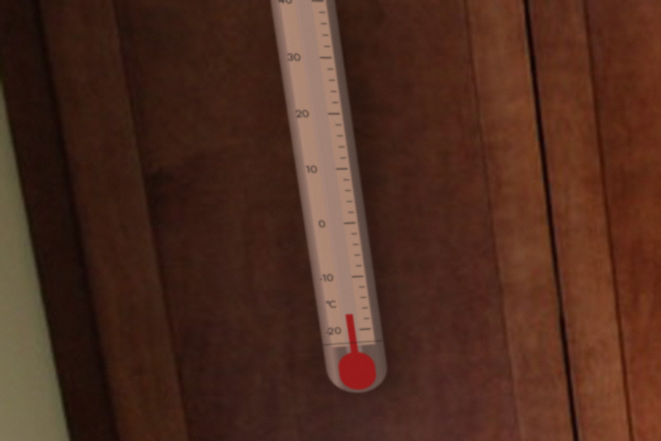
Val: -17 °C
